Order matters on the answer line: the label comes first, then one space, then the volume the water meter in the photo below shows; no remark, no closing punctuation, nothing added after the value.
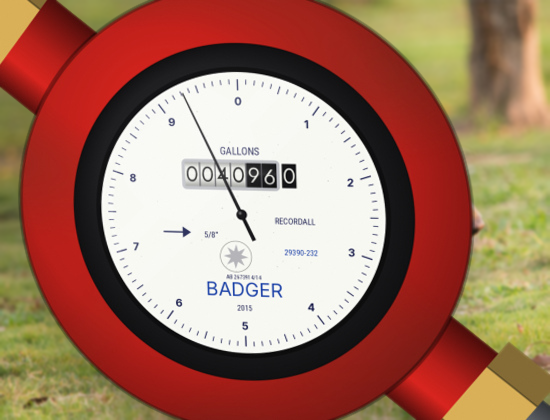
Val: 40959.3 gal
